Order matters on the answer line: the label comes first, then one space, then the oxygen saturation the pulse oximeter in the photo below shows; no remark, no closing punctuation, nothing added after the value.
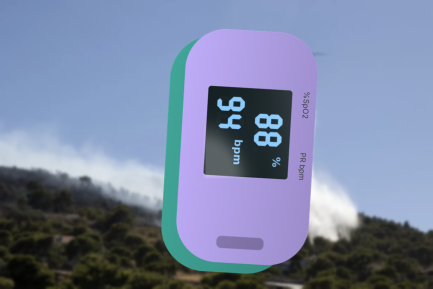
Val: 88 %
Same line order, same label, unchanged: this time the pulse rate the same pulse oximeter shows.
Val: 94 bpm
